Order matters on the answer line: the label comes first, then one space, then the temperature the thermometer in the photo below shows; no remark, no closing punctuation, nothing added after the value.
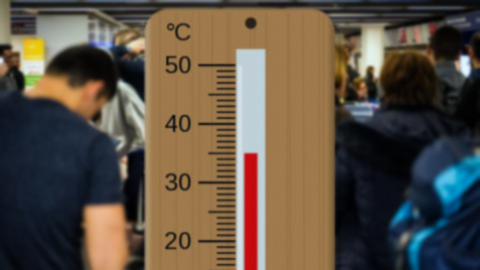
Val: 35 °C
